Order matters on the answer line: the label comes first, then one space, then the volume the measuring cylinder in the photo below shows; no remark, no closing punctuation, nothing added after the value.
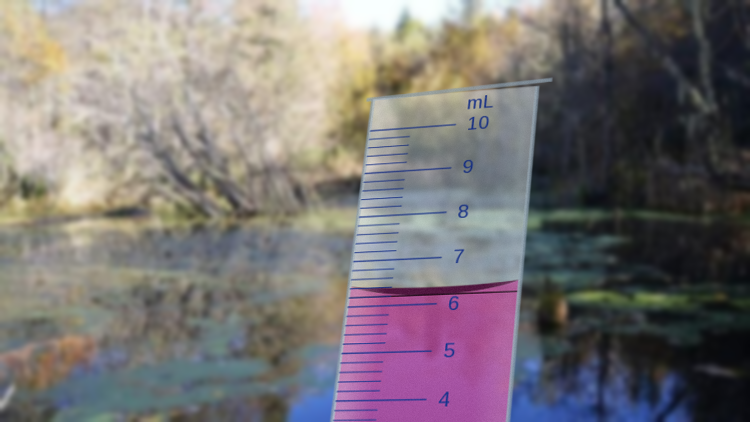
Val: 6.2 mL
